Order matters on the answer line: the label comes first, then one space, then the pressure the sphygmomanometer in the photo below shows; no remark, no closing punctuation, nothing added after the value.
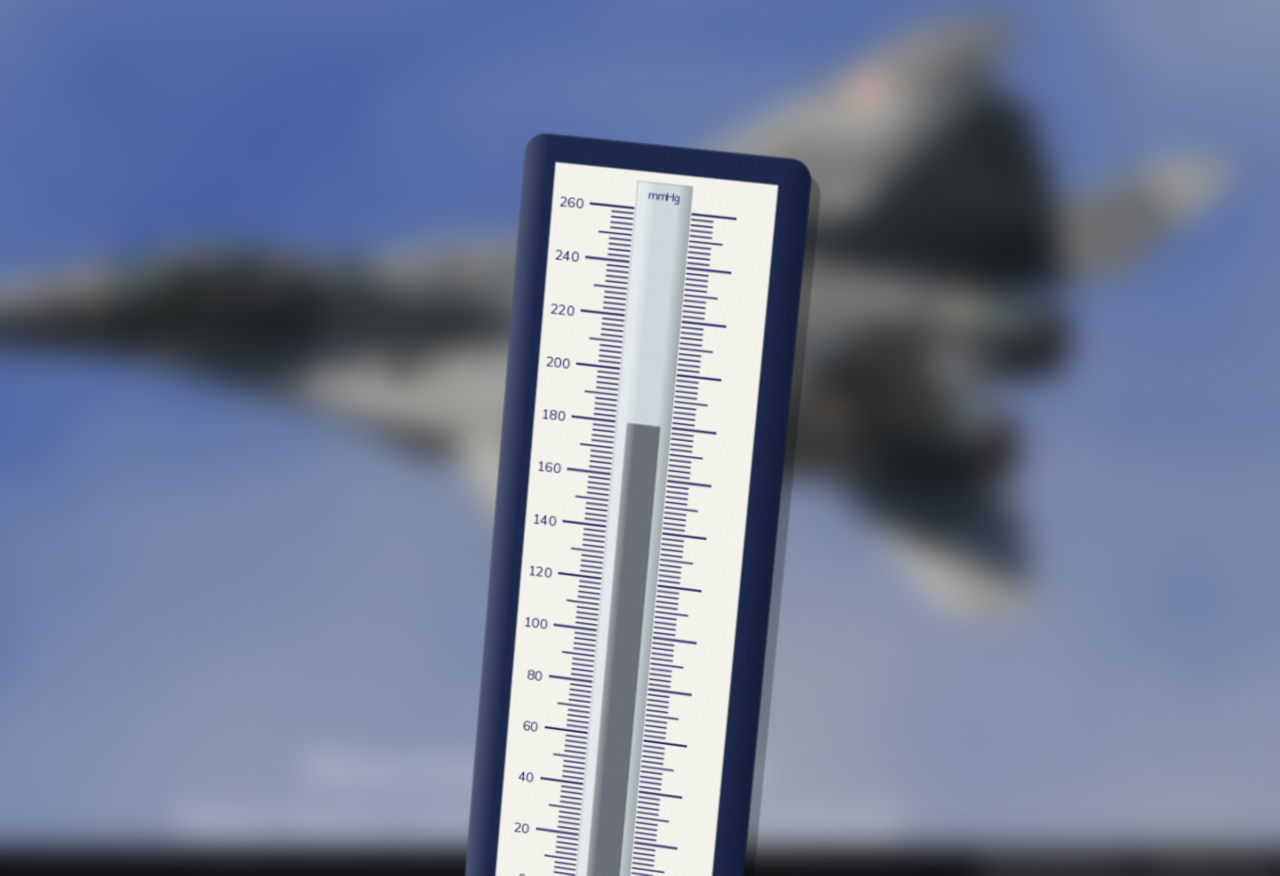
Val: 180 mmHg
